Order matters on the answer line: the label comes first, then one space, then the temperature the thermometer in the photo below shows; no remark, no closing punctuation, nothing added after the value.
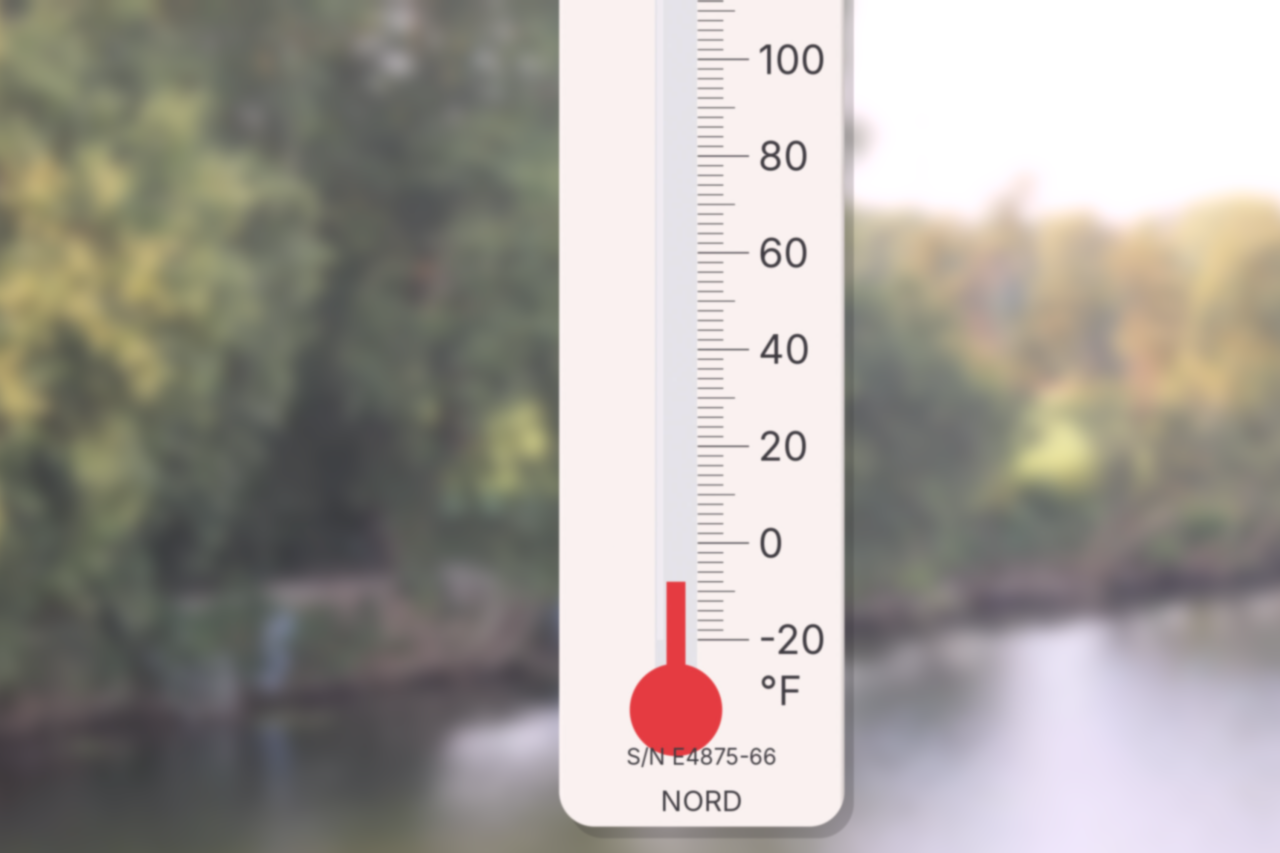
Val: -8 °F
